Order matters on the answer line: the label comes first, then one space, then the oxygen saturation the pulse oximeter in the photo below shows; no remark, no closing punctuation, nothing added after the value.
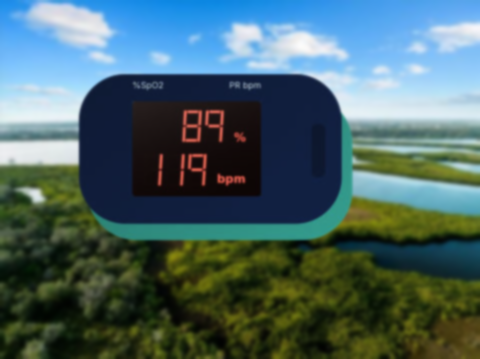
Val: 89 %
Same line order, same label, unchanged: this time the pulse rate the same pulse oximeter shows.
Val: 119 bpm
